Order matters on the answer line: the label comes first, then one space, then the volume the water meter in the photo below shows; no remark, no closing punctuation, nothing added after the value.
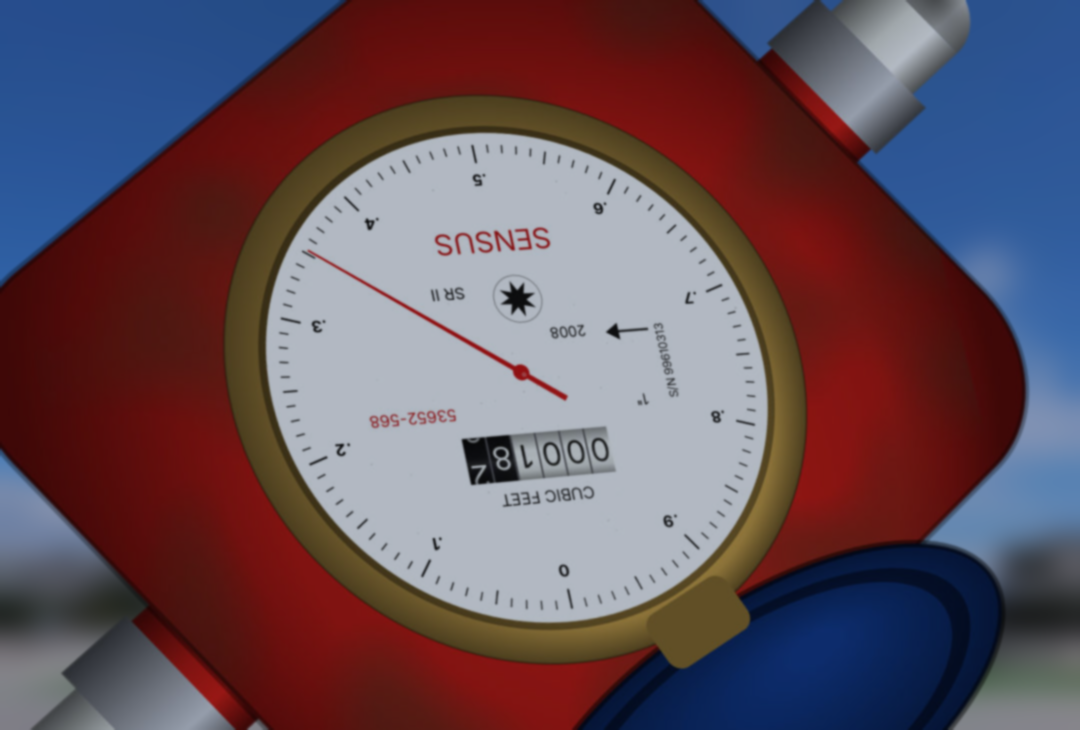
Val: 182.35 ft³
